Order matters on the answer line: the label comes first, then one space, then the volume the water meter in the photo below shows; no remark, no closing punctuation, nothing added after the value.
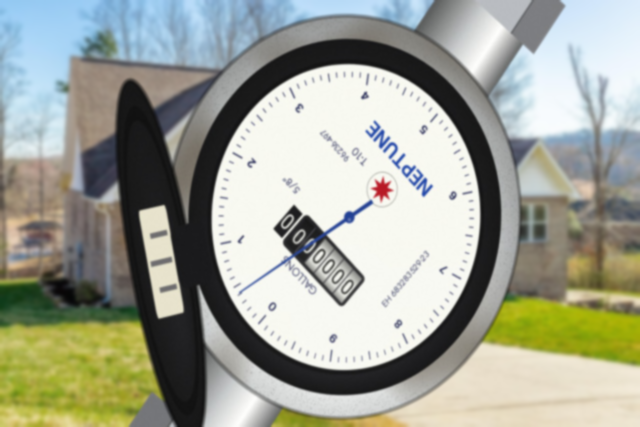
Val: 0.4 gal
